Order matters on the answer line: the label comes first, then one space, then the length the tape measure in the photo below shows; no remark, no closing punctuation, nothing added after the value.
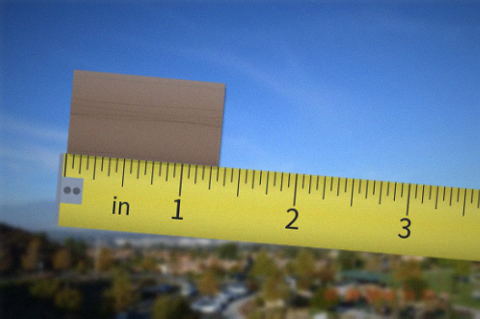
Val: 1.3125 in
